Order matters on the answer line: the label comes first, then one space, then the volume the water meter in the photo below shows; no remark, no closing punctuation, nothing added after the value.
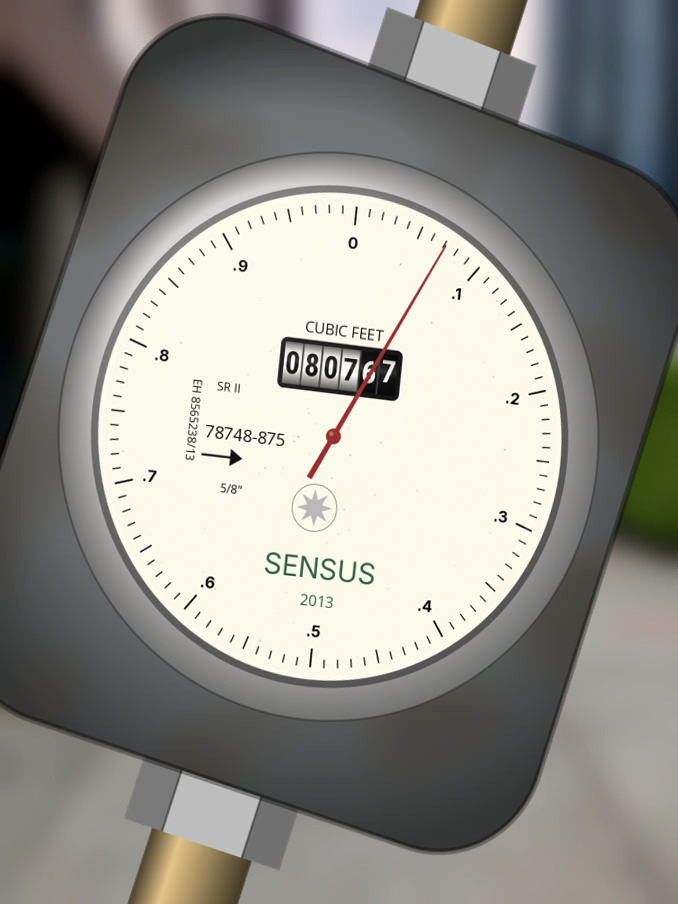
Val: 80767.07 ft³
